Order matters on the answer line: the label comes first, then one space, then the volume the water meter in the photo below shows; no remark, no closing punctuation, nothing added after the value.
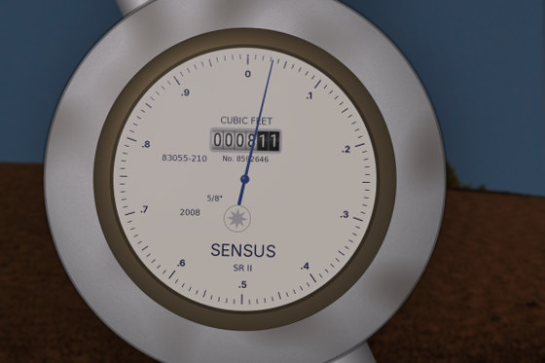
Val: 811.03 ft³
